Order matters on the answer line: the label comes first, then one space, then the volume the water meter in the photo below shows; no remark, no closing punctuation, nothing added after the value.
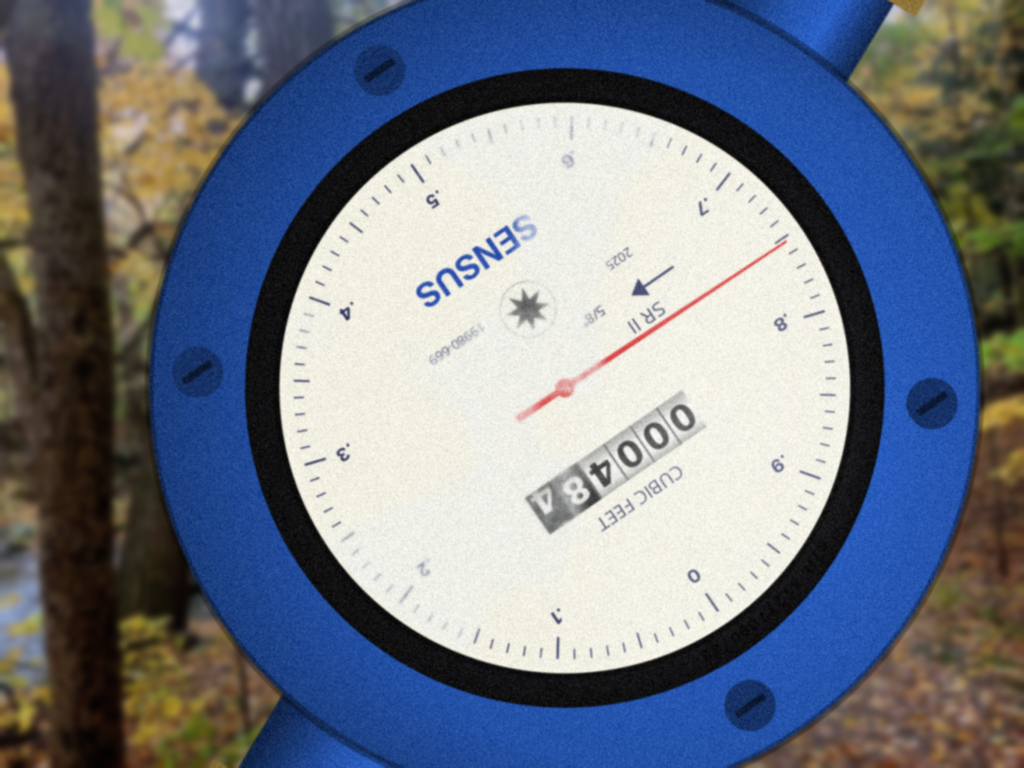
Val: 483.75 ft³
